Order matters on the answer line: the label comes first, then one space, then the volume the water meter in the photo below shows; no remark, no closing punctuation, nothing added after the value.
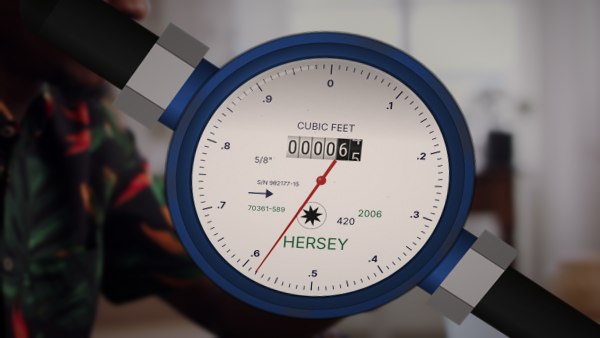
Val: 64.58 ft³
